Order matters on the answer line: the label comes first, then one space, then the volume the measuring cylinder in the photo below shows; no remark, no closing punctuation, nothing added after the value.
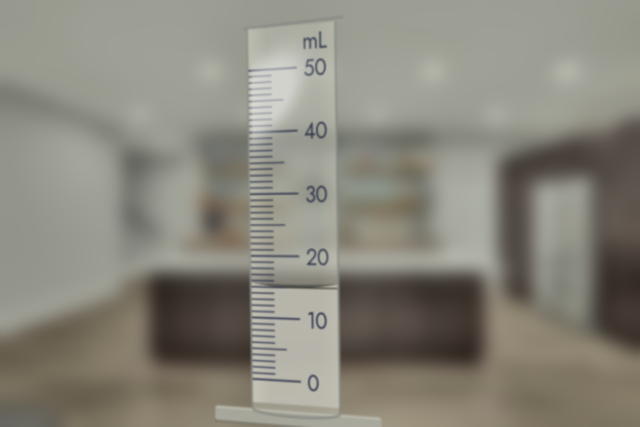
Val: 15 mL
